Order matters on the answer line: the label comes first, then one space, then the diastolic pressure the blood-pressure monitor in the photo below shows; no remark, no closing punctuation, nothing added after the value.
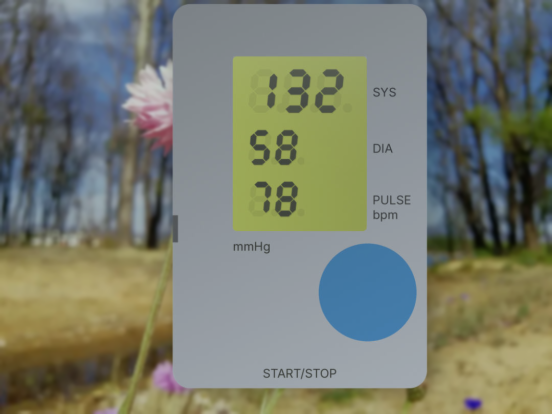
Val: 58 mmHg
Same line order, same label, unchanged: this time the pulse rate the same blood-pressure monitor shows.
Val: 78 bpm
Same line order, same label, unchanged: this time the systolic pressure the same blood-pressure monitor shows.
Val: 132 mmHg
